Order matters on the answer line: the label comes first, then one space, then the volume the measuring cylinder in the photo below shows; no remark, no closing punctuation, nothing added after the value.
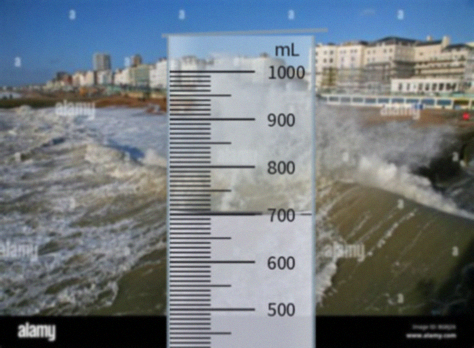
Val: 700 mL
